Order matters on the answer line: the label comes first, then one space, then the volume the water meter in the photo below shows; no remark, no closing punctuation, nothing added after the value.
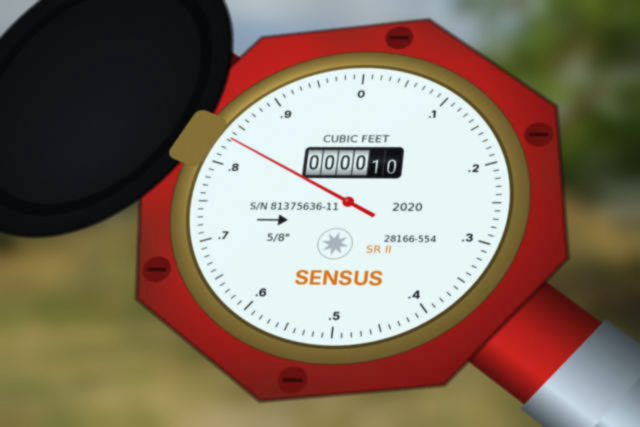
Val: 9.83 ft³
